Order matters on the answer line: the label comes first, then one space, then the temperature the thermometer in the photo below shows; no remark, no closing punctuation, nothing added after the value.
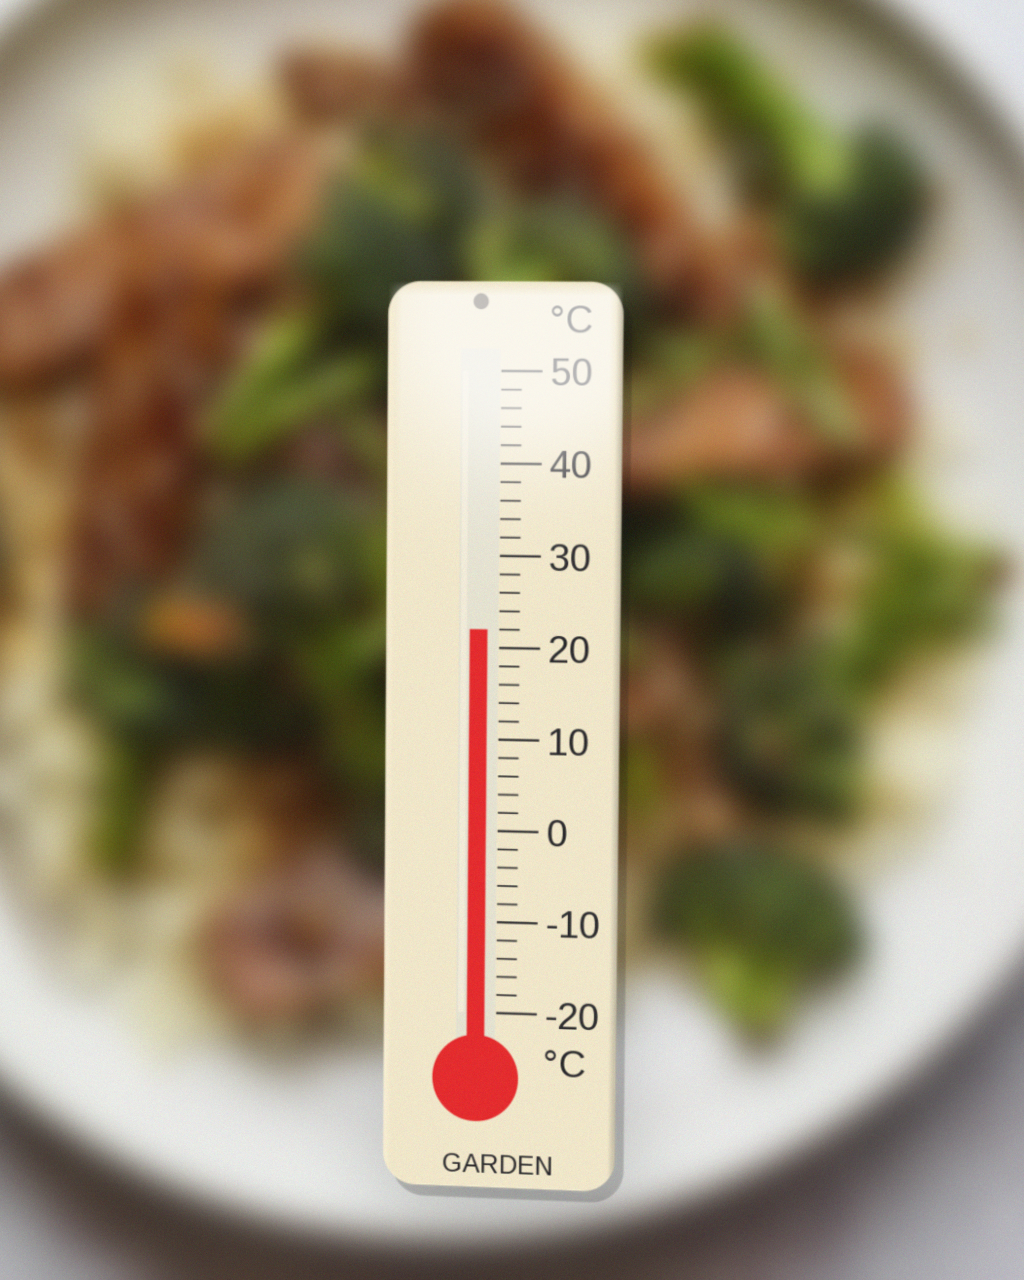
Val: 22 °C
